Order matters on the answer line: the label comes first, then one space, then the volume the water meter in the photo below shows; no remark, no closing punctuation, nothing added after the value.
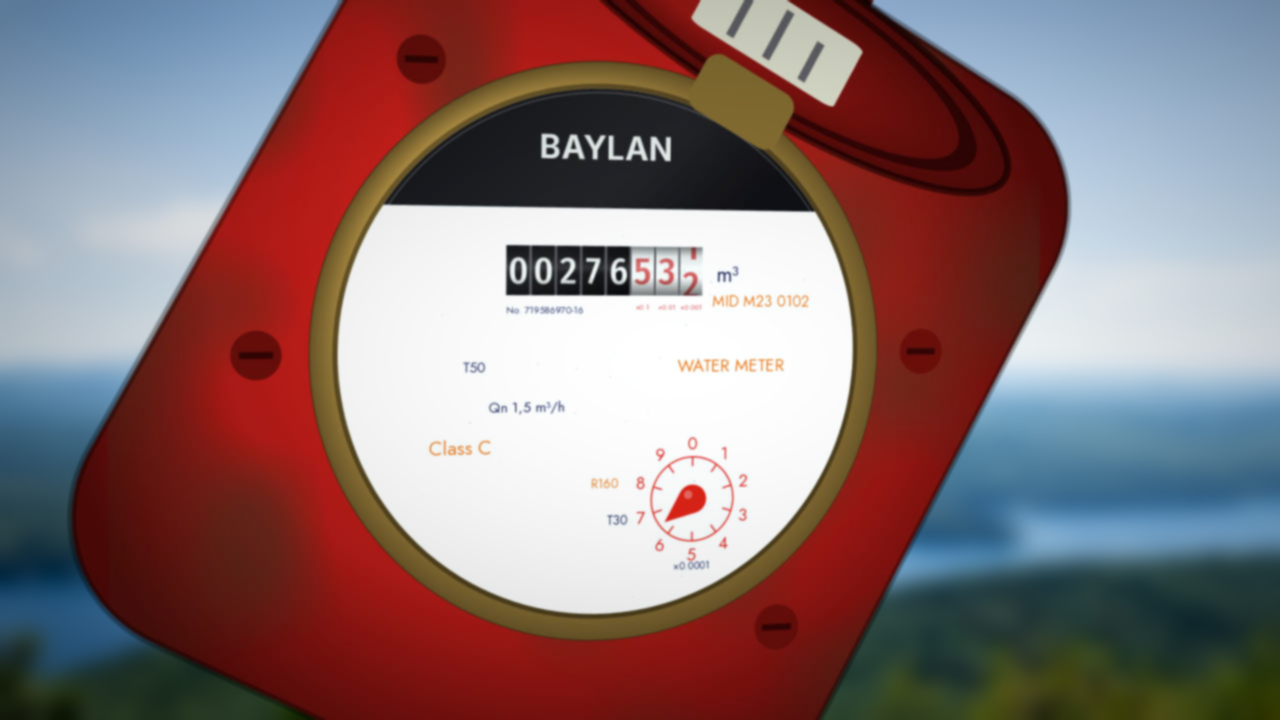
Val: 276.5316 m³
